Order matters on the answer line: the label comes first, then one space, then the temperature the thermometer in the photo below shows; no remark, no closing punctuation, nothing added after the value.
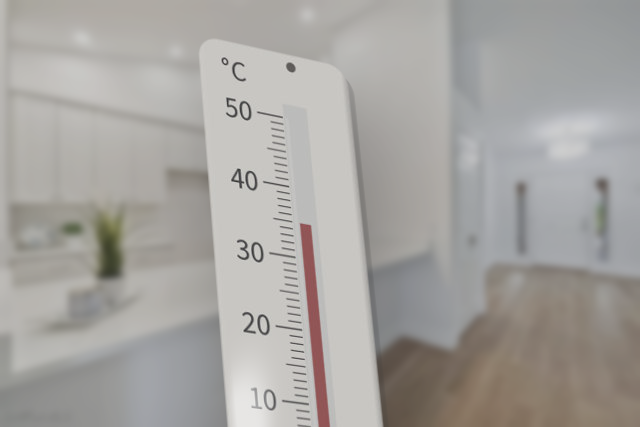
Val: 35 °C
